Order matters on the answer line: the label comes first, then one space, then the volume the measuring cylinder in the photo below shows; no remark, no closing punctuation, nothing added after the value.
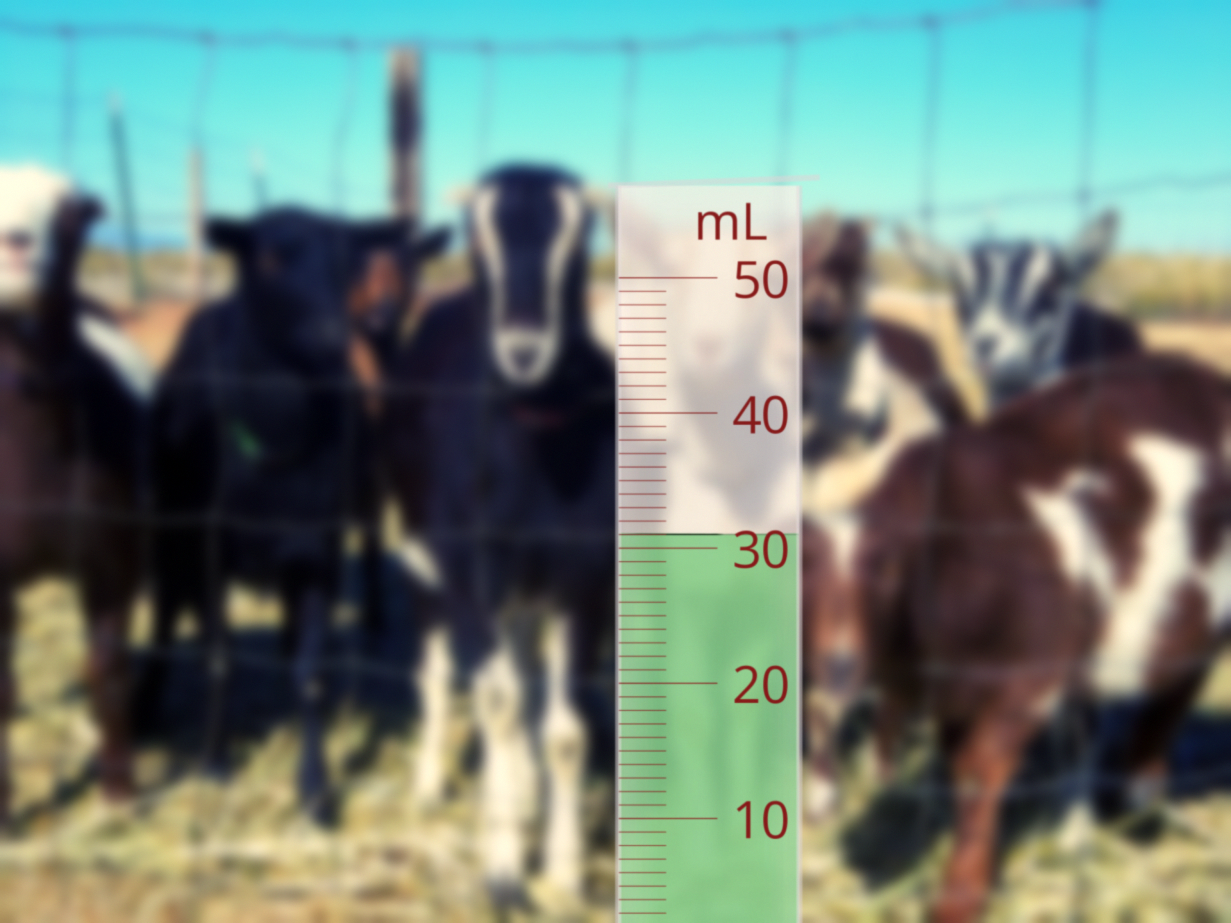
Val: 31 mL
